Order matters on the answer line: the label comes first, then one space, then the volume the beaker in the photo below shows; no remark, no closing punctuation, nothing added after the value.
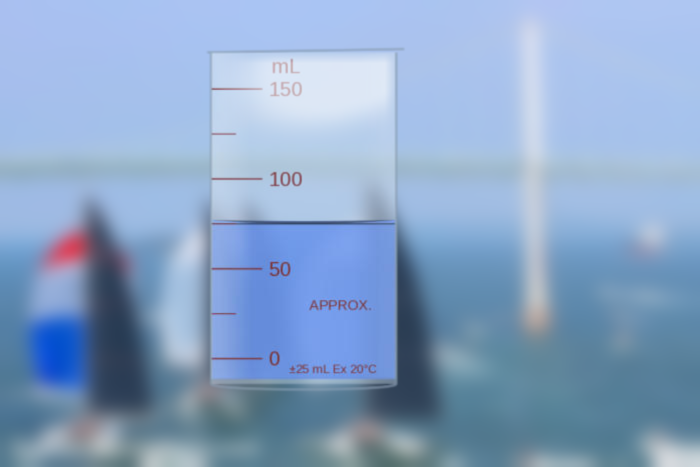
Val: 75 mL
